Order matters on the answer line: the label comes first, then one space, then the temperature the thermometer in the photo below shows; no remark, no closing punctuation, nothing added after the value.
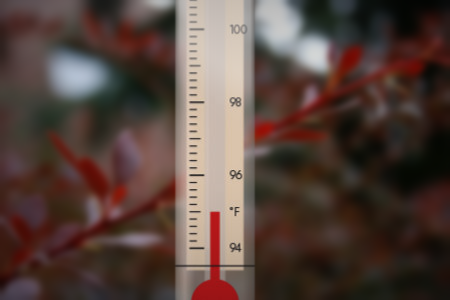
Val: 95 °F
